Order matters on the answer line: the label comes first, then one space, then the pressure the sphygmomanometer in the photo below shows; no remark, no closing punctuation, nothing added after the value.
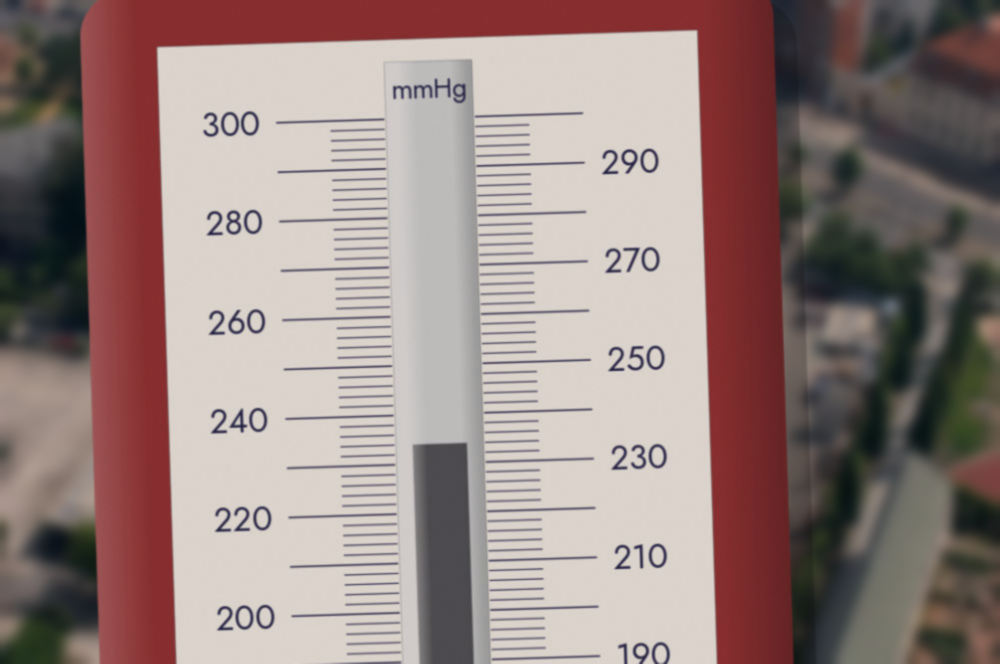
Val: 234 mmHg
